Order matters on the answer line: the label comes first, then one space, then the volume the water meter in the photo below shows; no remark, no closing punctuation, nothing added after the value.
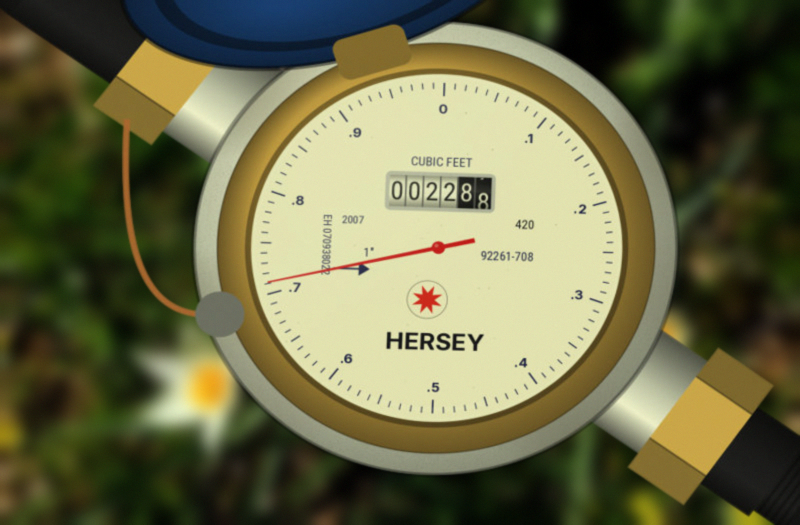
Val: 2287.71 ft³
